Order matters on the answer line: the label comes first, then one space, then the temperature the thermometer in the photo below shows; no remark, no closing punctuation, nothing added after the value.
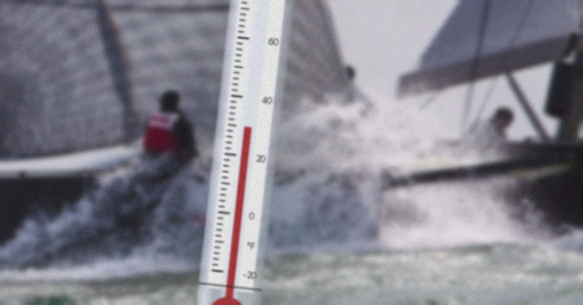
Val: 30 °F
